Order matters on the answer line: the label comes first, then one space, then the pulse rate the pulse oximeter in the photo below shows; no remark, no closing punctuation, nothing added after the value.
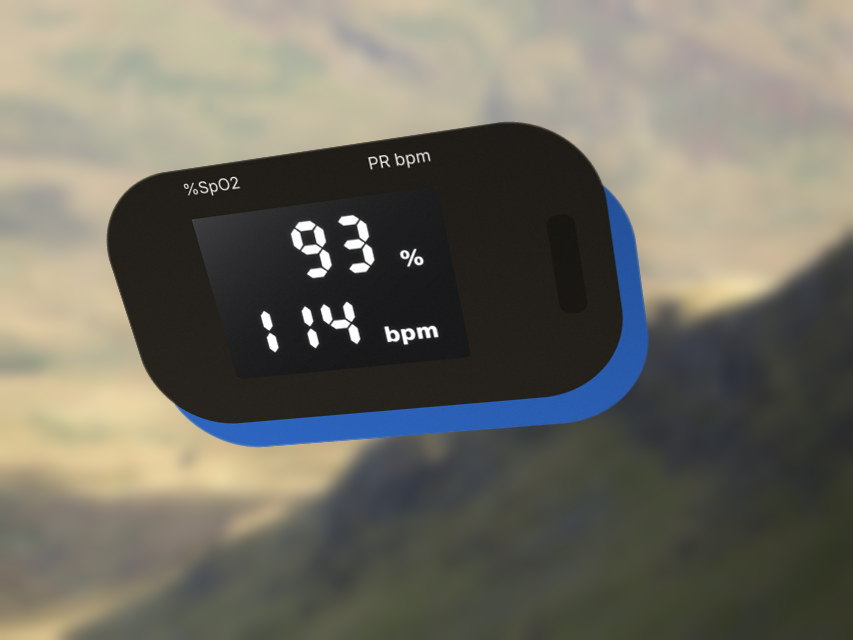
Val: 114 bpm
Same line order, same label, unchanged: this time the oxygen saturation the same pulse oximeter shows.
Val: 93 %
